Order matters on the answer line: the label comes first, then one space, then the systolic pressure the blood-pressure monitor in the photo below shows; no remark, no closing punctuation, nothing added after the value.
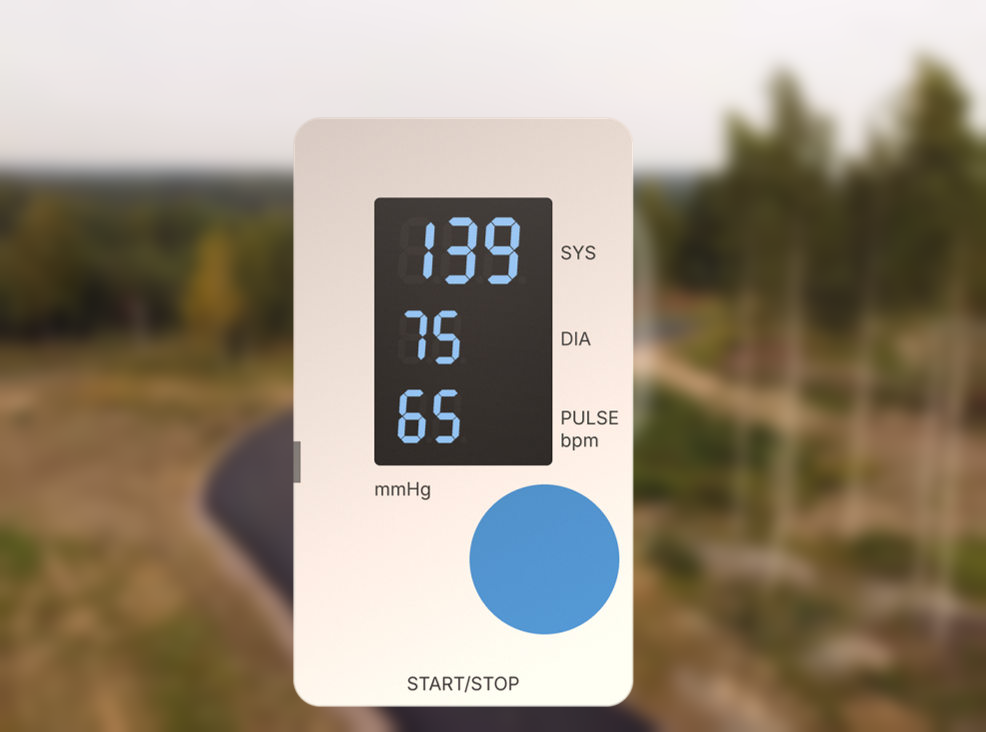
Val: 139 mmHg
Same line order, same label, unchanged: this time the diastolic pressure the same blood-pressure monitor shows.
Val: 75 mmHg
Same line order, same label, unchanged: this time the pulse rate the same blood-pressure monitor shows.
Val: 65 bpm
